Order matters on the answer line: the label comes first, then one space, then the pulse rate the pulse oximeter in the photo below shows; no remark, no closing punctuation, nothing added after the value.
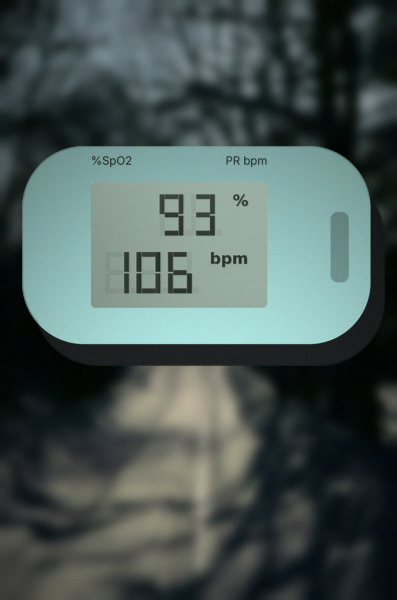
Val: 106 bpm
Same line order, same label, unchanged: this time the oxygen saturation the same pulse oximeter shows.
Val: 93 %
